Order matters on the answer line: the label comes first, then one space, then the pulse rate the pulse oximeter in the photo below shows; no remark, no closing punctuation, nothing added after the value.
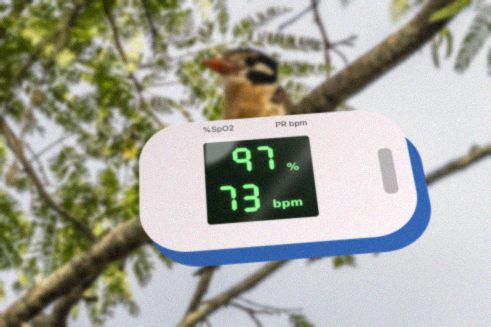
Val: 73 bpm
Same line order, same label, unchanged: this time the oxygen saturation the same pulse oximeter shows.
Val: 97 %
